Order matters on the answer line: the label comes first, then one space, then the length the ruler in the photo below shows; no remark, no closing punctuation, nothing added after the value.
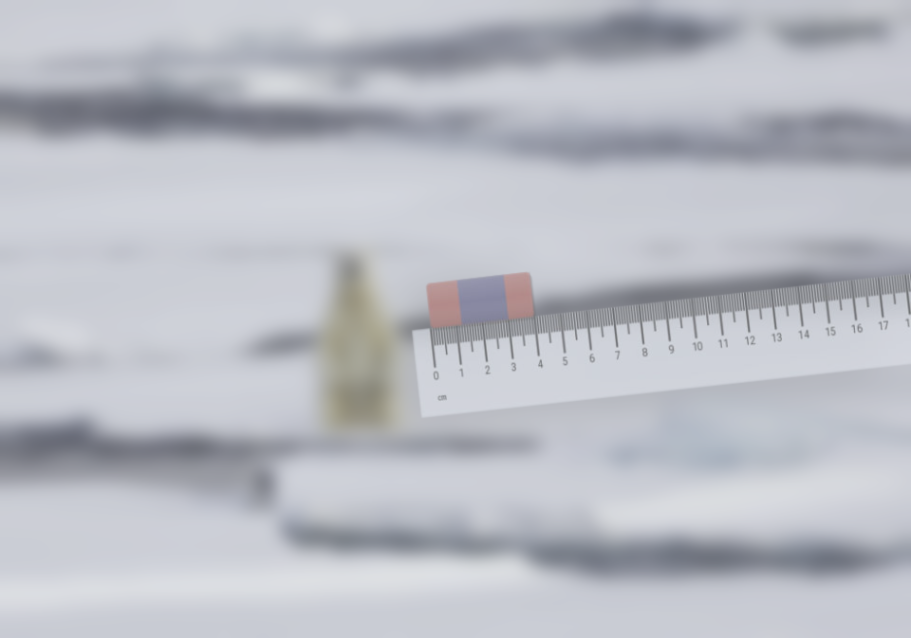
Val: 4 cm
